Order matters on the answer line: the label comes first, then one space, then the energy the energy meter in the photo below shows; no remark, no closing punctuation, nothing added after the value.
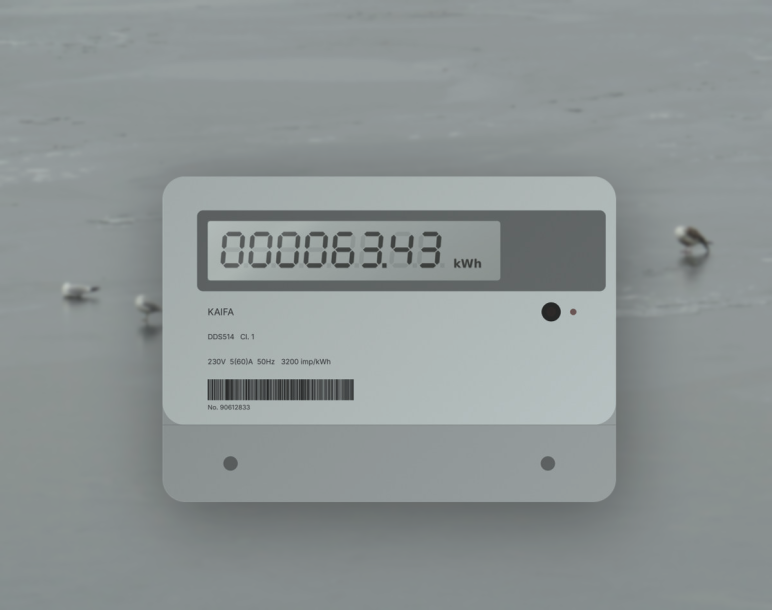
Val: 63.43 kWh
